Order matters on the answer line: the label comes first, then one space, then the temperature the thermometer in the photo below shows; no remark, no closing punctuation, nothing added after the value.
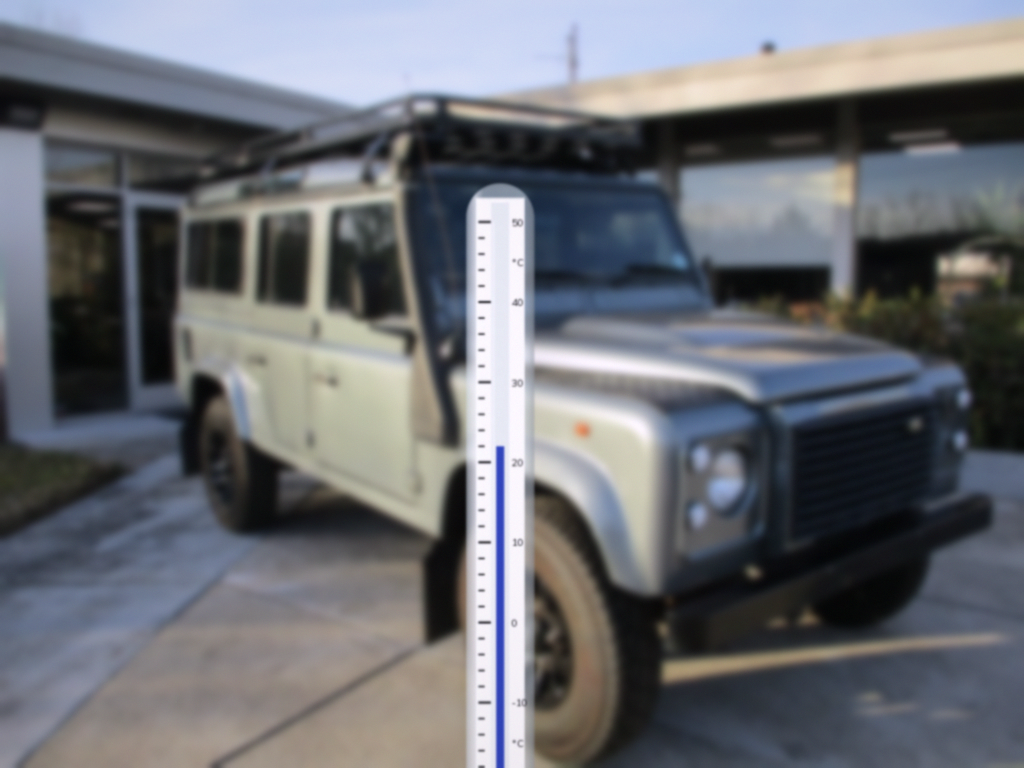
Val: 22 °C
